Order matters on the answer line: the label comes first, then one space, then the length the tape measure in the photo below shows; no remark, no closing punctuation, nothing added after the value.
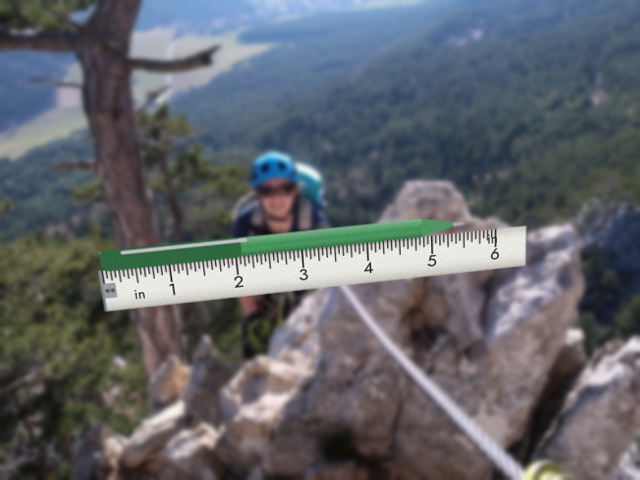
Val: 5.5 in
